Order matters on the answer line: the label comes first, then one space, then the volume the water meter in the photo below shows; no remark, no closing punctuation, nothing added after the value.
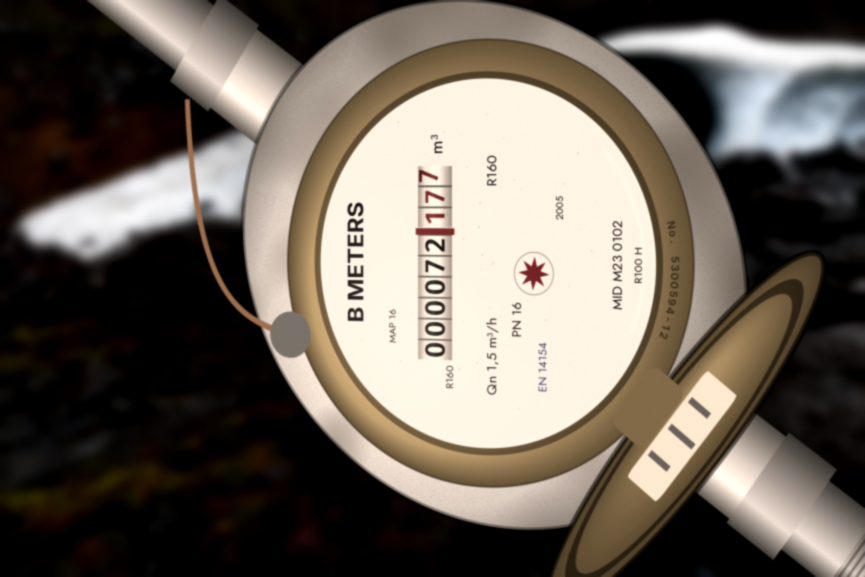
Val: 72.177 m³
